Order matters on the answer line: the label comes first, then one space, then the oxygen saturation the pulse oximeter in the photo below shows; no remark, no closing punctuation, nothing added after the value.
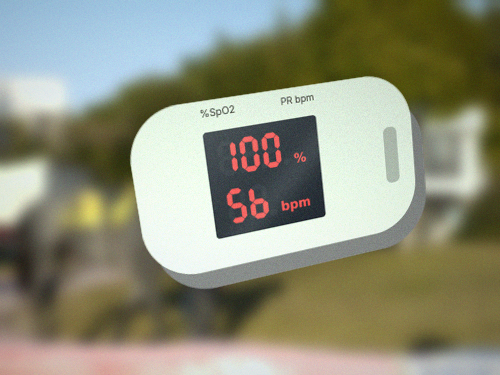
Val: 100 %
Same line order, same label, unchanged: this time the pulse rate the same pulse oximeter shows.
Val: 56 bpm
